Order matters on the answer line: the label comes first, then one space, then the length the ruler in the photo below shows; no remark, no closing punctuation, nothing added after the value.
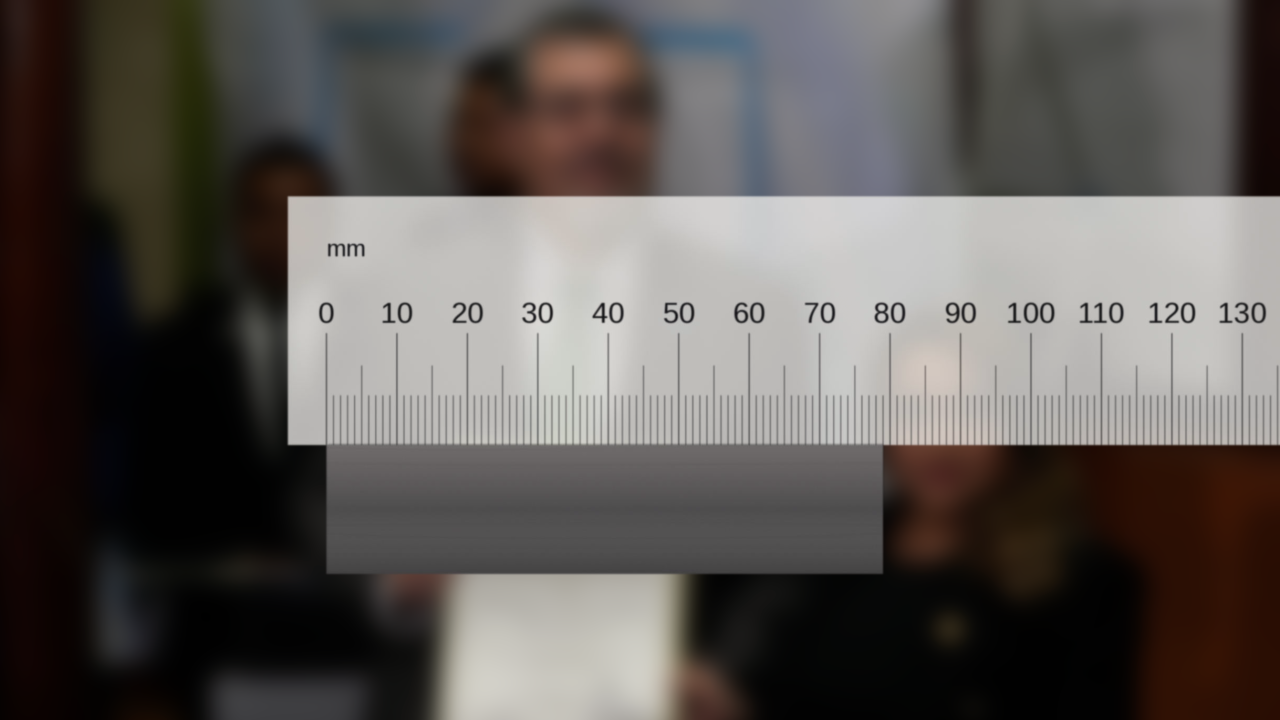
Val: 79 mm
